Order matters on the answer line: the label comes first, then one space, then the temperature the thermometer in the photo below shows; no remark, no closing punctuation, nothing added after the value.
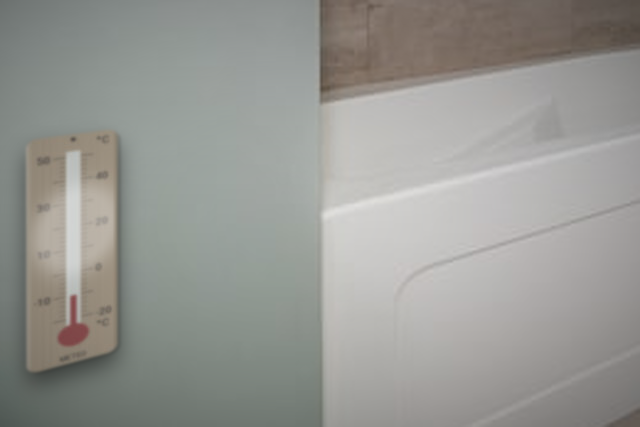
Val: -10 °C
